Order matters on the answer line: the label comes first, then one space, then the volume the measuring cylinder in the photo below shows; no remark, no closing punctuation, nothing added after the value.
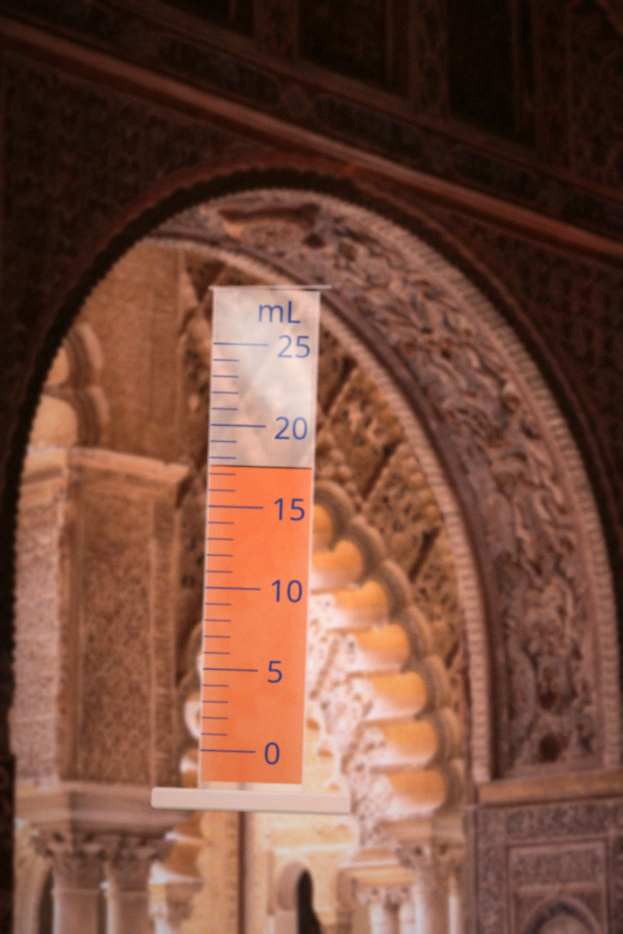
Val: 17.5 mL
